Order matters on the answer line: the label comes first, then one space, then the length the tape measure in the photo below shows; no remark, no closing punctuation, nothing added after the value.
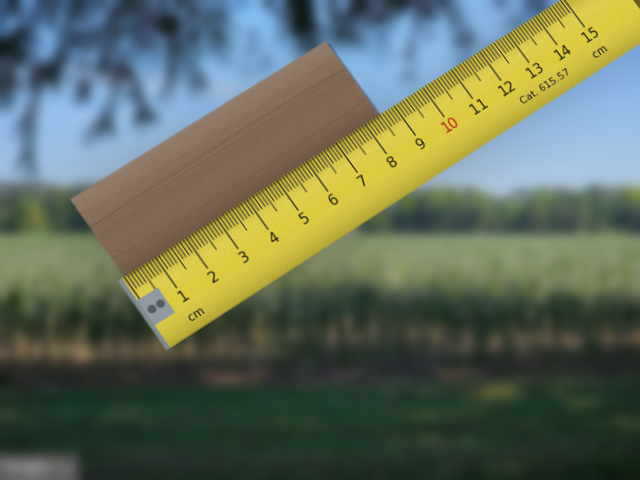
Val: 8.5 cm
